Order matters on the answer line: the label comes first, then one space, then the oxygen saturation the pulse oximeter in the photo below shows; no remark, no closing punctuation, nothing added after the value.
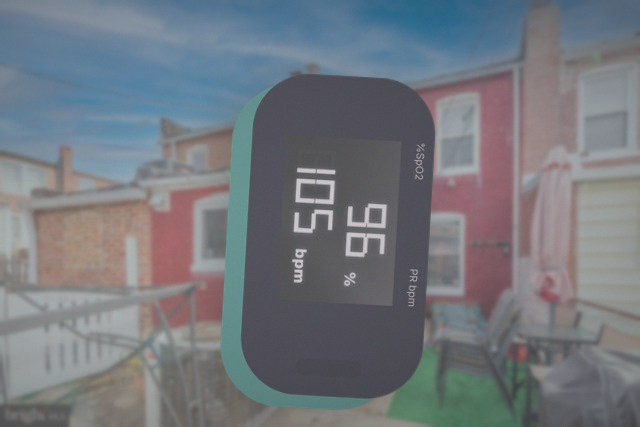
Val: 96 %
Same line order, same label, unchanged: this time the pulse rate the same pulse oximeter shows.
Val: 105 bpm
